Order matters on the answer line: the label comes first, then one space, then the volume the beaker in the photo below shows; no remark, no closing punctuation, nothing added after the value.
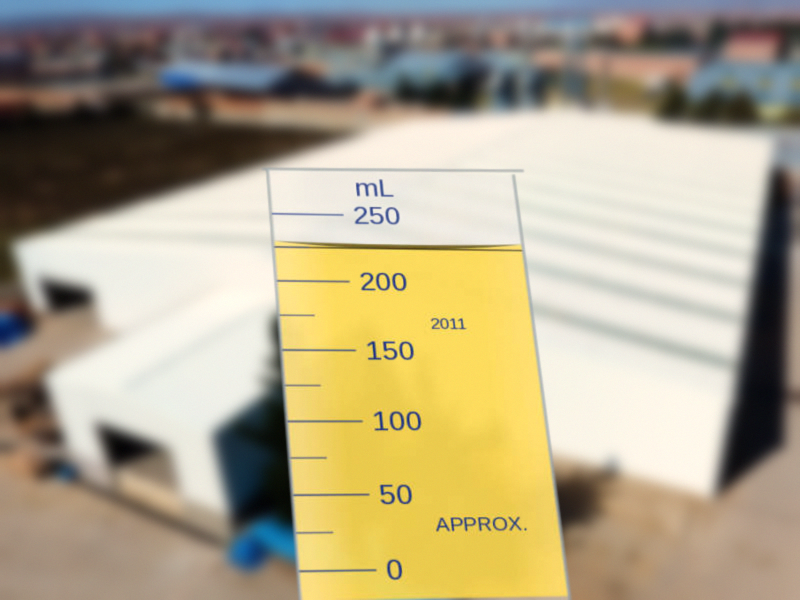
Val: 225 mL
